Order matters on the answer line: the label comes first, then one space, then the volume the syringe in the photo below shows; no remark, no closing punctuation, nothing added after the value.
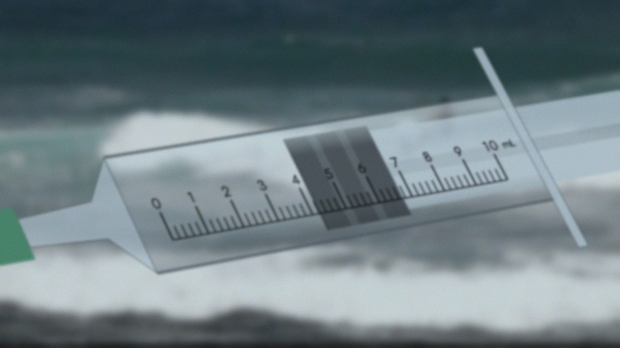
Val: 4.2 mL
